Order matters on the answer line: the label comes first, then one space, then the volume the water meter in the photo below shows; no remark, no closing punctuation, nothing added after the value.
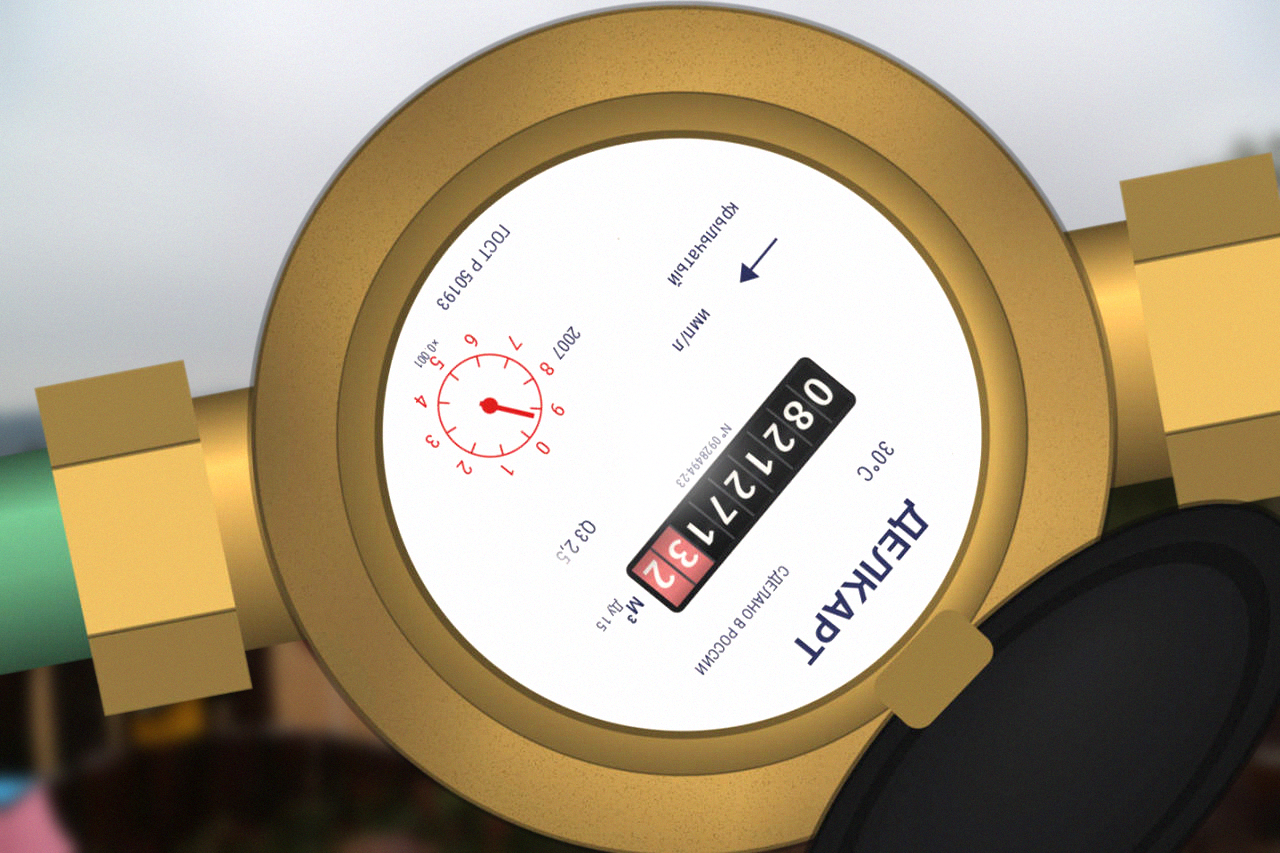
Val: 821271.319 m³
